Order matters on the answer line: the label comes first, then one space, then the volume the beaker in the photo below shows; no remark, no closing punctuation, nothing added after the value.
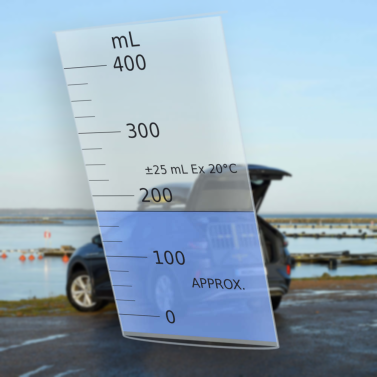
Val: 175 mL
